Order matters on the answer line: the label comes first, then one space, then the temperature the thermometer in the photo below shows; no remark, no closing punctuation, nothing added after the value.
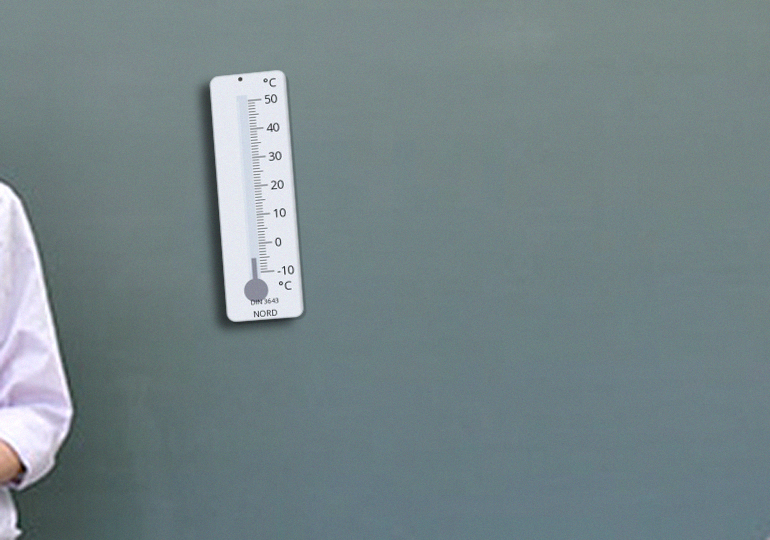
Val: -5 °C
